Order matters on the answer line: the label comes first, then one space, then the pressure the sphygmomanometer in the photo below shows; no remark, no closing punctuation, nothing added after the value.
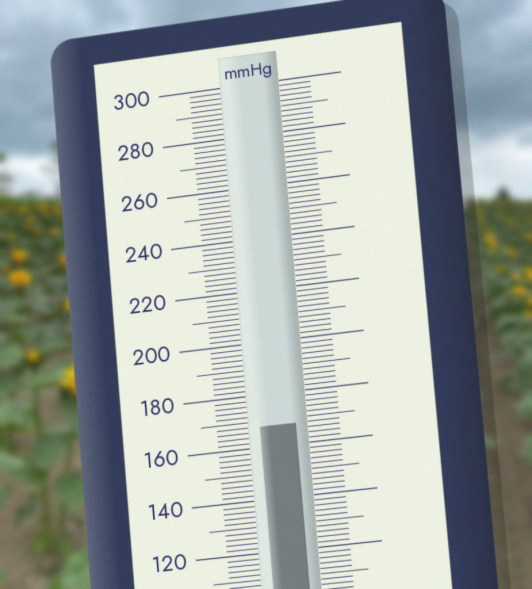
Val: 168 mmHg
